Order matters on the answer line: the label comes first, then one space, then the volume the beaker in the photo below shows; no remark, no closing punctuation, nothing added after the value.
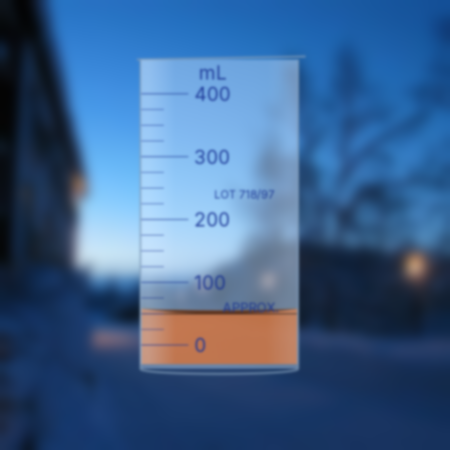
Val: 50 mL
